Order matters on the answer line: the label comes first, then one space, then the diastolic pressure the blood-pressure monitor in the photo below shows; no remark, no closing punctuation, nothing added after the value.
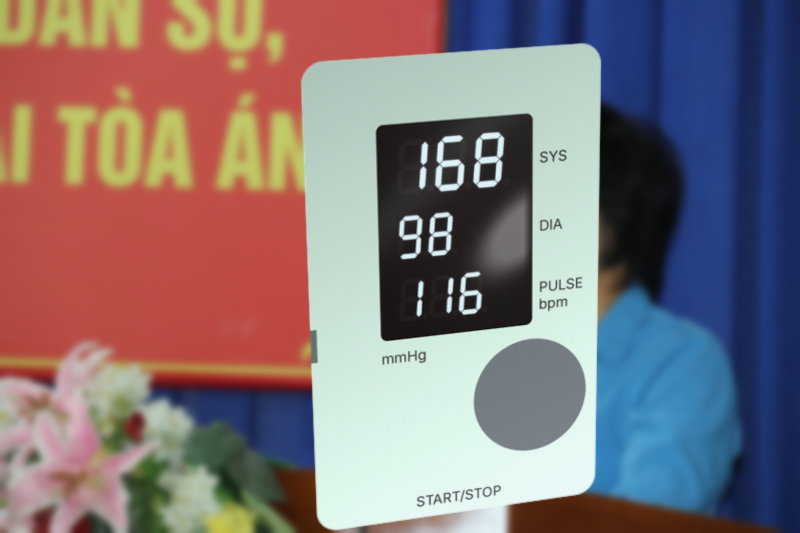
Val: 98 mmHg
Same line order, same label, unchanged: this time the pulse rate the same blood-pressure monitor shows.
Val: 116 bpm
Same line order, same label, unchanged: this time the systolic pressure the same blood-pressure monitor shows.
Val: 168 mmHg
